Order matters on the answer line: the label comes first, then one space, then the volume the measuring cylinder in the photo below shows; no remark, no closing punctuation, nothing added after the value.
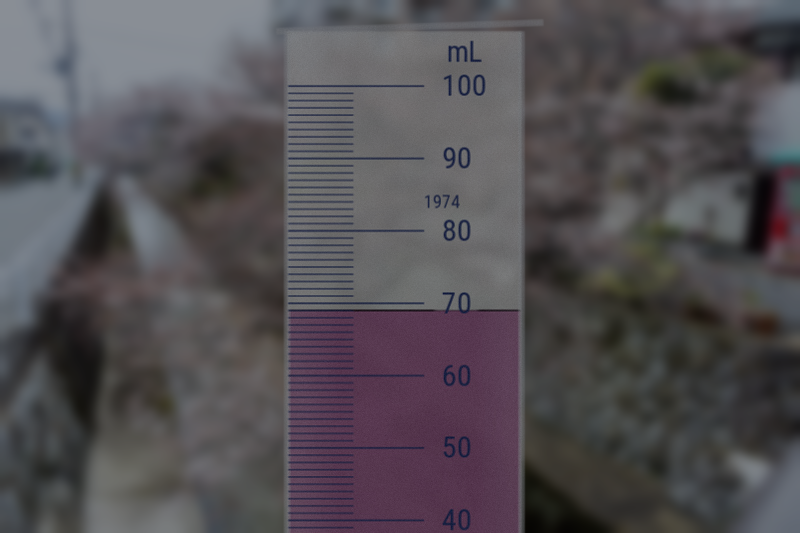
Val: 69 mL
